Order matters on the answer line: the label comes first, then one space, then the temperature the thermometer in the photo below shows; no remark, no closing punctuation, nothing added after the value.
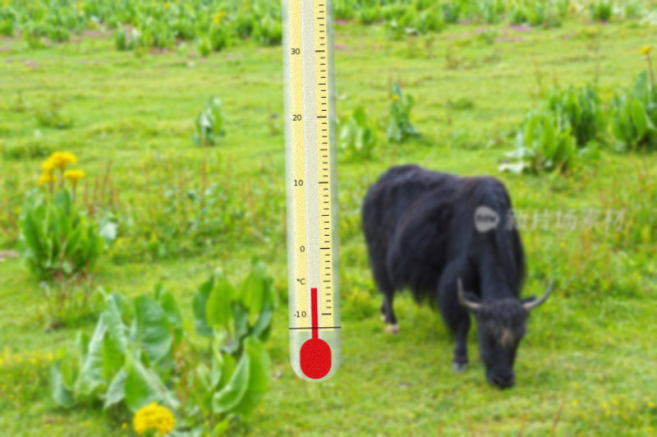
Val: -6 °C
